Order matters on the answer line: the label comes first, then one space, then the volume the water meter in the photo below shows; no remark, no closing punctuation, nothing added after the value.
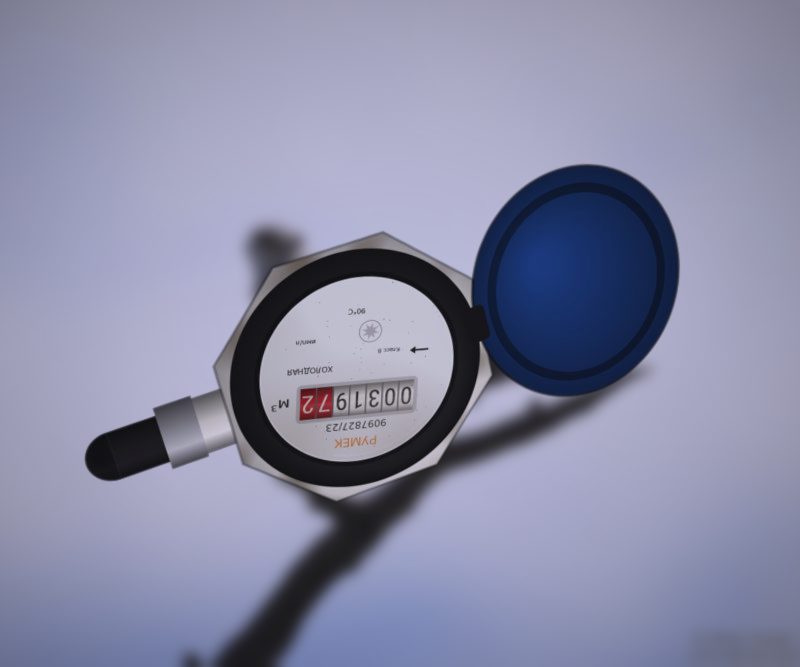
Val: 319.72 m³
